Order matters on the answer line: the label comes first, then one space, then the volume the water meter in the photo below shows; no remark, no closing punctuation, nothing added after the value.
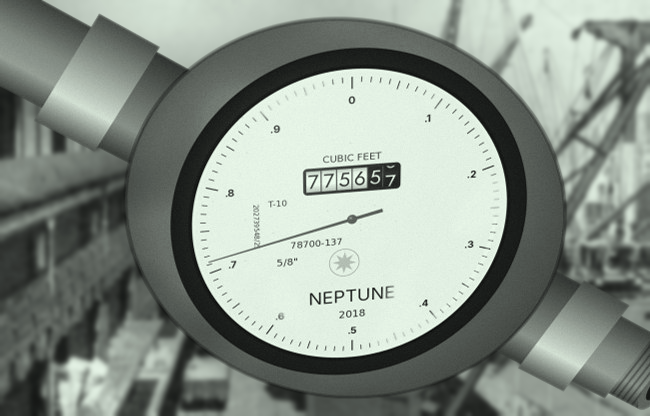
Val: 775656.71 ft³
